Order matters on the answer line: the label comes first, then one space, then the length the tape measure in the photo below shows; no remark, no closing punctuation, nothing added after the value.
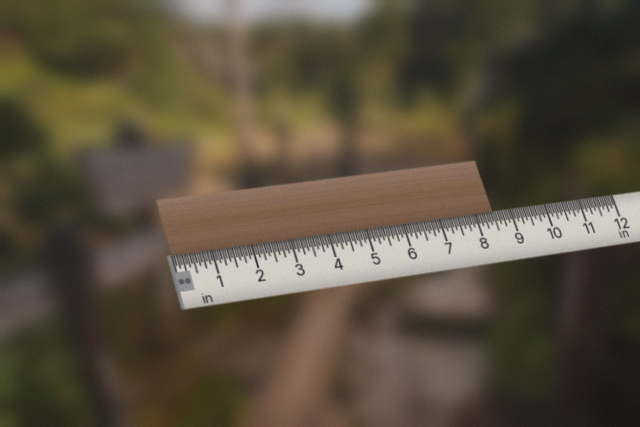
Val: 8.5 in
